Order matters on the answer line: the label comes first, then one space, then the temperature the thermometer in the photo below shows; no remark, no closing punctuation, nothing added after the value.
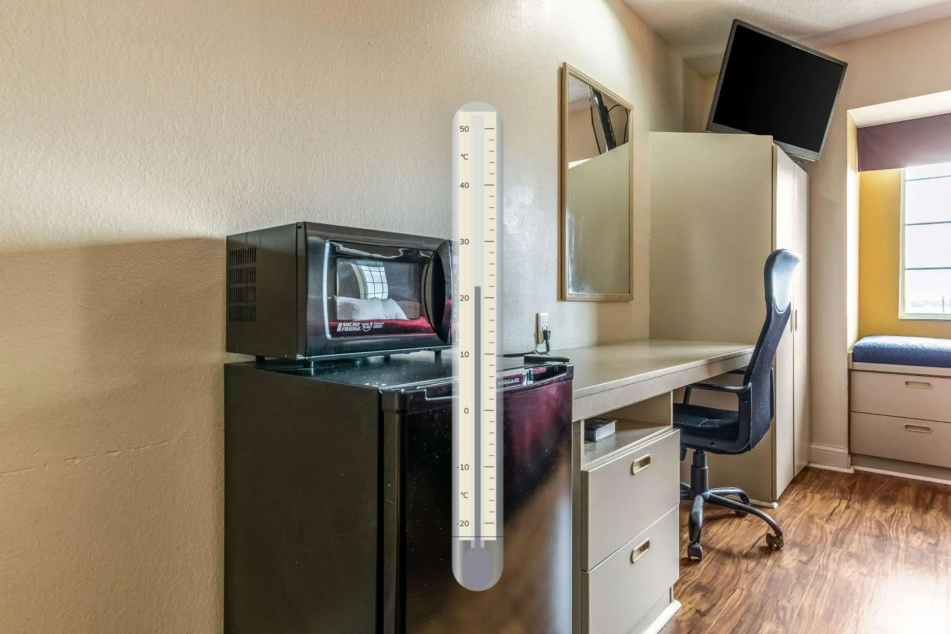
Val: 22 °C
